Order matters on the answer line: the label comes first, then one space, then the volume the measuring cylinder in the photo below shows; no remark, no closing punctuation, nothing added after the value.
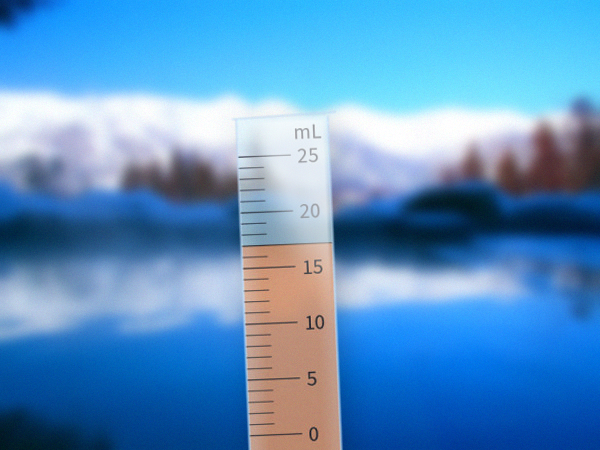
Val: 17 mL
